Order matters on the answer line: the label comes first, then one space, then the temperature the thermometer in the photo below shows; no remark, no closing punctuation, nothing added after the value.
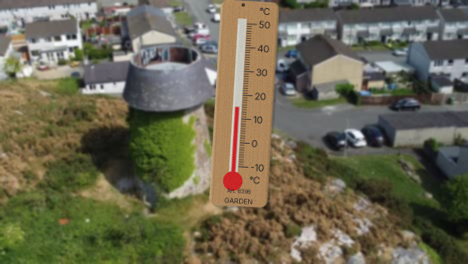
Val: 15 °C
